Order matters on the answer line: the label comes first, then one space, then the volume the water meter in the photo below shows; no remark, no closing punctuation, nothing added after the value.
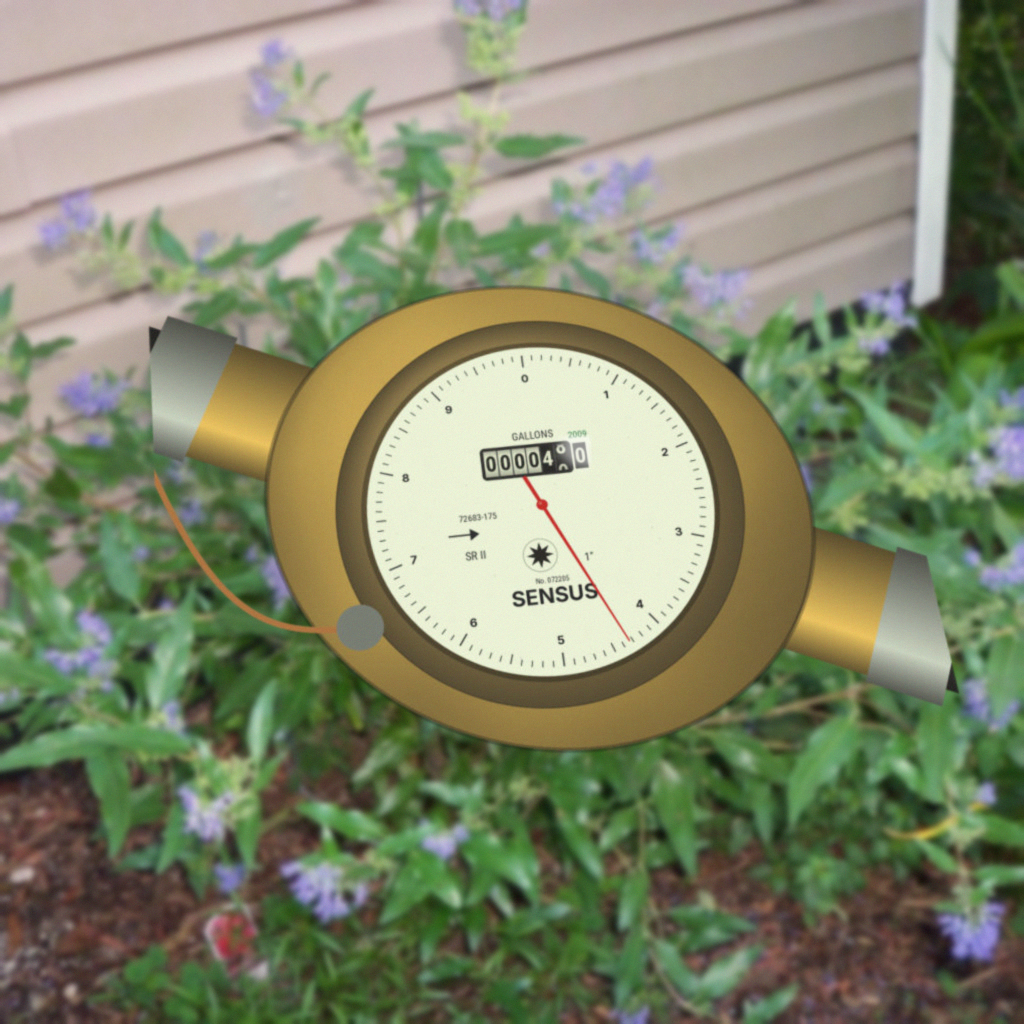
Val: 484.3 gal
